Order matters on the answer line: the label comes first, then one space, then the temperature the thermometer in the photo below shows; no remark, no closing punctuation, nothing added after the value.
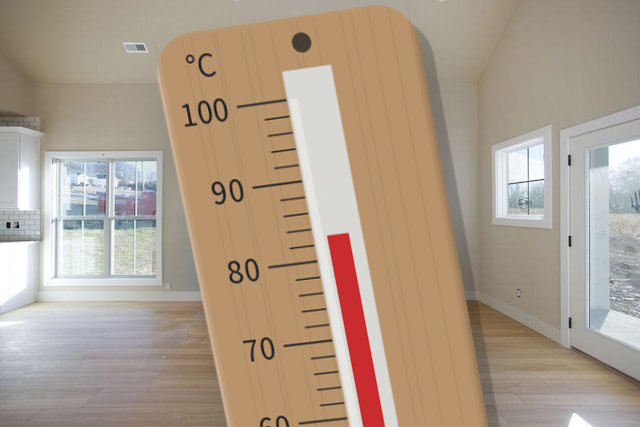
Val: 83 °C
